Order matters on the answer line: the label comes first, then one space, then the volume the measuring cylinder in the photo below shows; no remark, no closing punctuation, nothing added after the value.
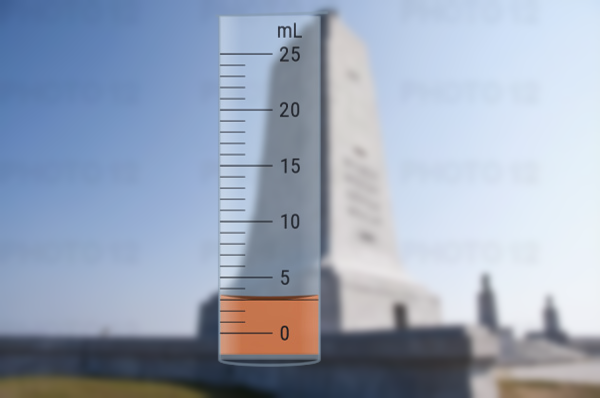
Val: 3 mL
